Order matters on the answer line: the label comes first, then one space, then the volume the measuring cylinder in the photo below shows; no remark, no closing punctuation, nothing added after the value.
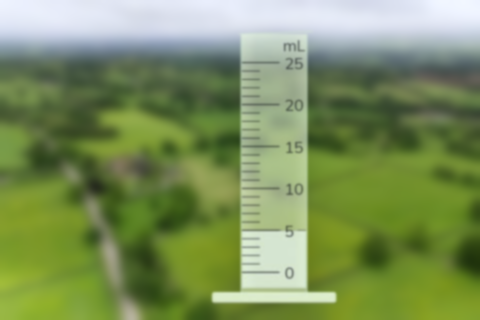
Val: 5 mL
